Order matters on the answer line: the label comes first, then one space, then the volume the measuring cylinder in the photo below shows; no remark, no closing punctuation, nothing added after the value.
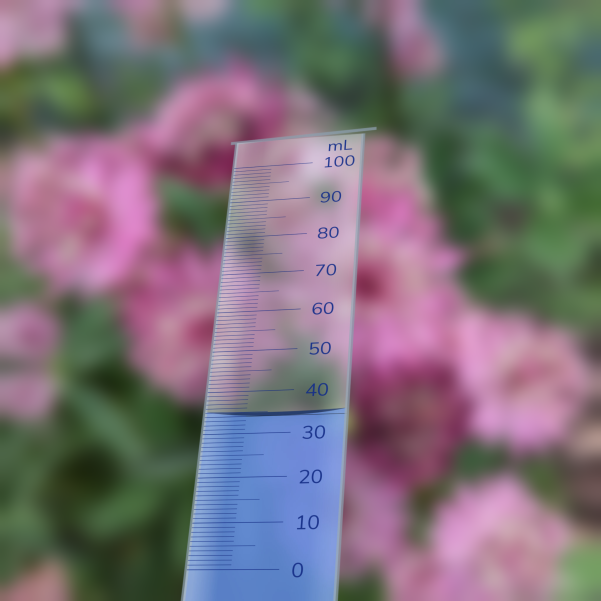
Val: 34 mL
